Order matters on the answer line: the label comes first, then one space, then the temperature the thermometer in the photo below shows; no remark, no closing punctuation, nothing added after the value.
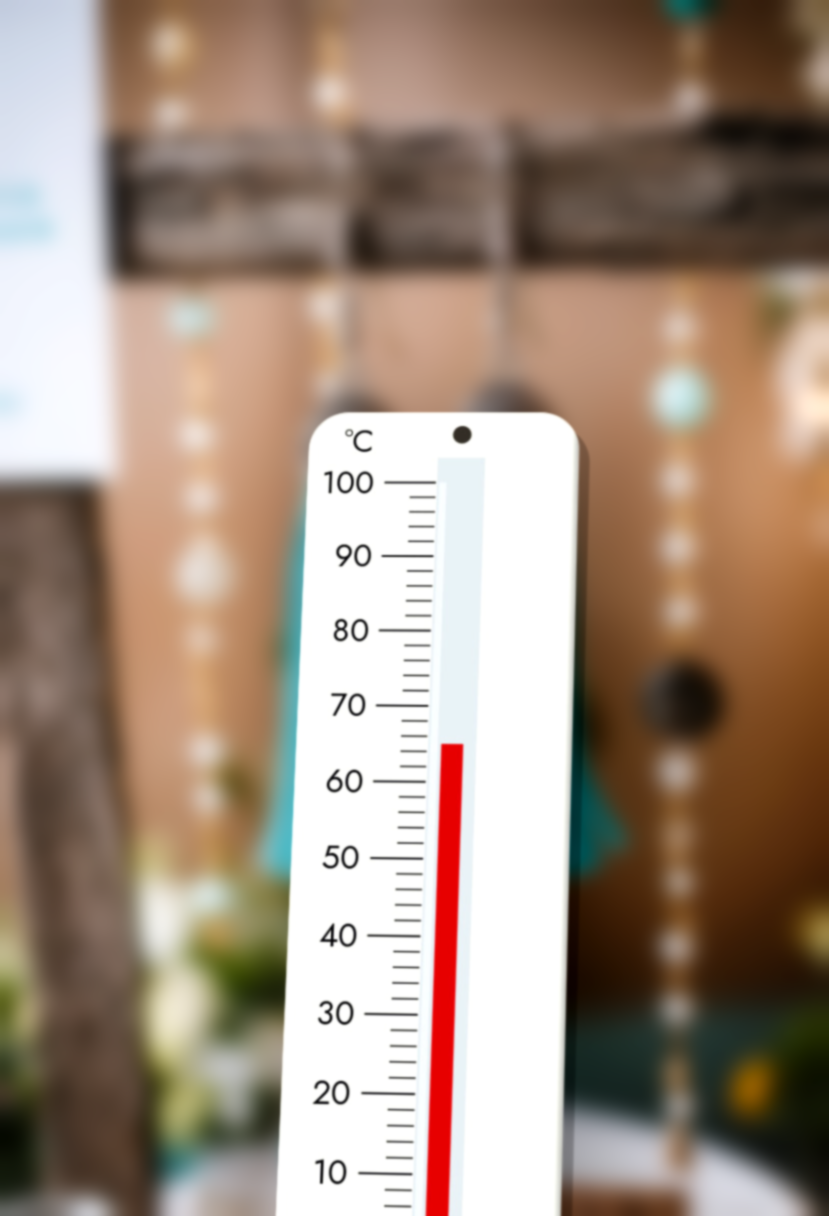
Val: 65 °C
